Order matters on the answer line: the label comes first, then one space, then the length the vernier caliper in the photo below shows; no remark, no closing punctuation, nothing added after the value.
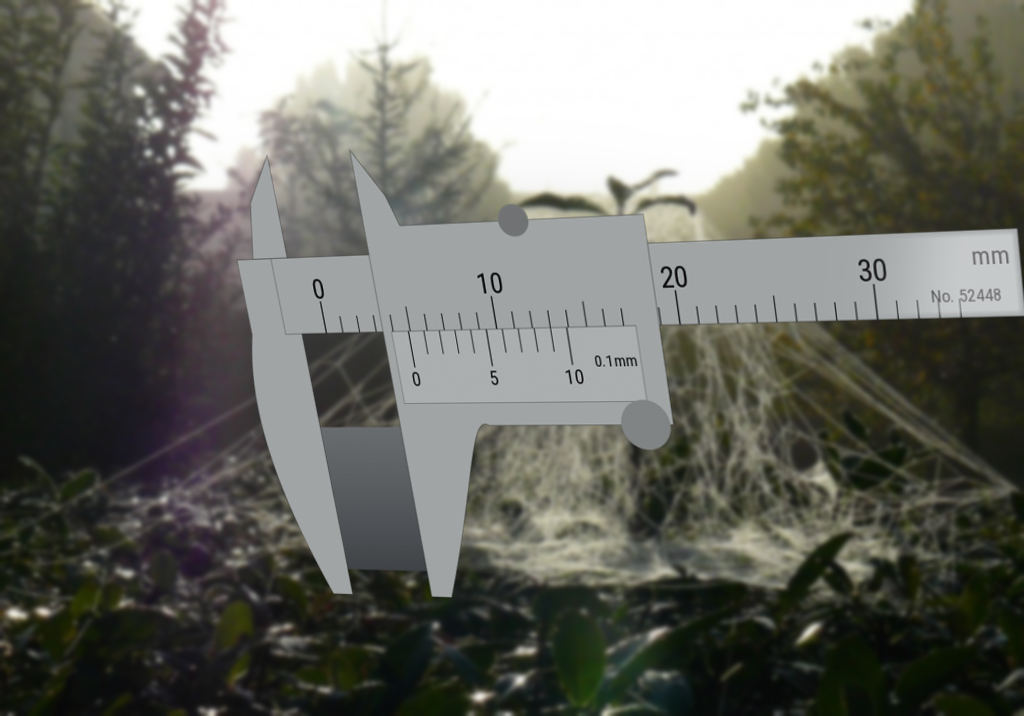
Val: 4.9 mm
